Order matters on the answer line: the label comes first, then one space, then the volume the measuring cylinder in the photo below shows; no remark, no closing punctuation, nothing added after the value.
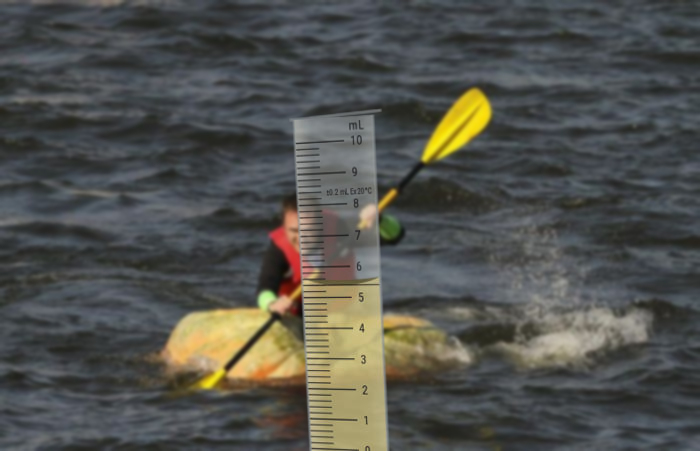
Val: 5.4 mL
